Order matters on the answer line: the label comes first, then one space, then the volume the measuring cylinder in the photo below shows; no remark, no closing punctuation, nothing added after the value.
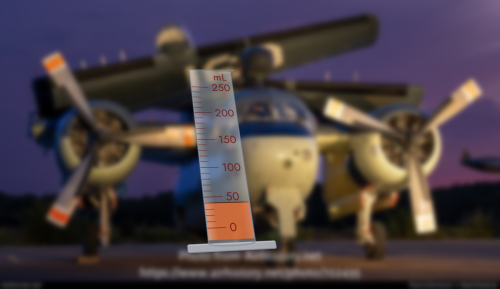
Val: 40 mL
